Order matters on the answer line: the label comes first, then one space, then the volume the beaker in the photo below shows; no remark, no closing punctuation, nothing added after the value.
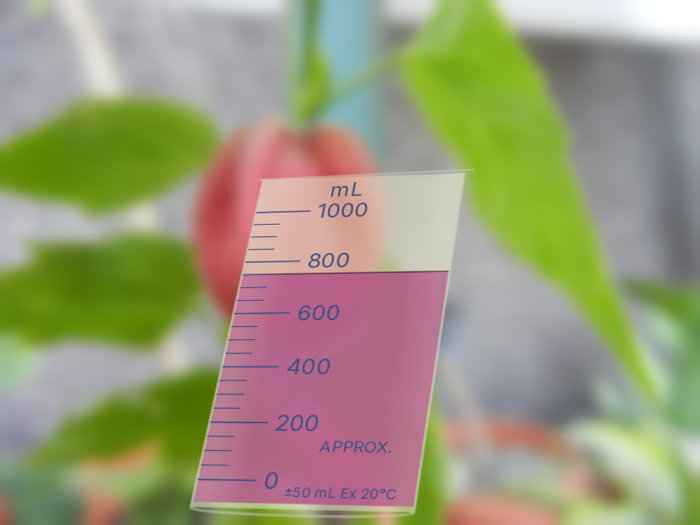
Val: 750 mL
